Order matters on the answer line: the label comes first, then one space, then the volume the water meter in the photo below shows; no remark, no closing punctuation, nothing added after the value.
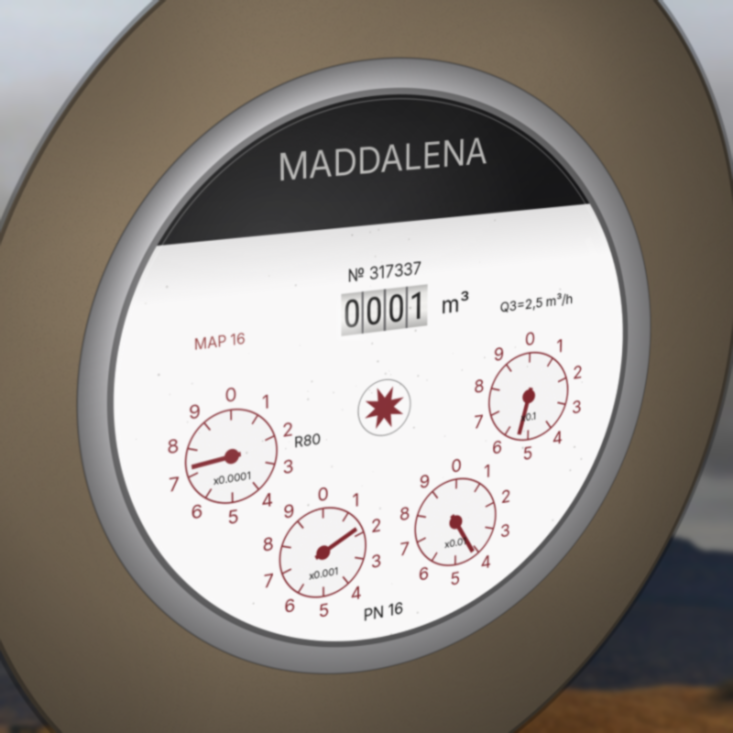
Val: 1.5417 m³
